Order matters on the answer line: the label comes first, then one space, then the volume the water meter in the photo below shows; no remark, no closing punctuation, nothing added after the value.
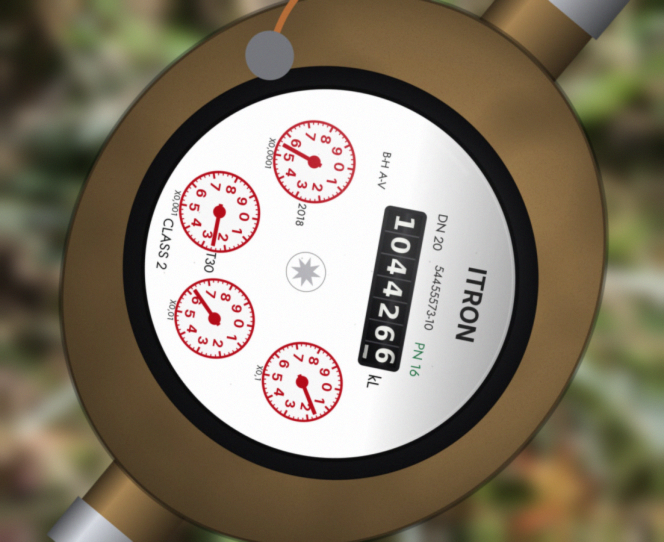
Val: 1044266.1625 kL
